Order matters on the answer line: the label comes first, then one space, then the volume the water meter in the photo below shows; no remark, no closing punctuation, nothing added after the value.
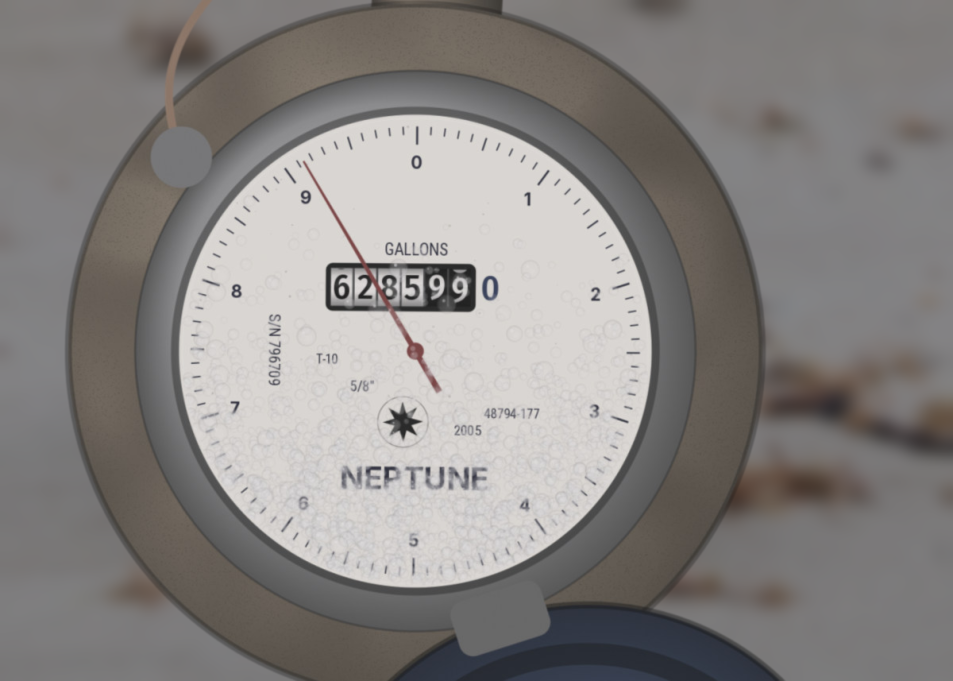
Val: 6285989.1 gal
